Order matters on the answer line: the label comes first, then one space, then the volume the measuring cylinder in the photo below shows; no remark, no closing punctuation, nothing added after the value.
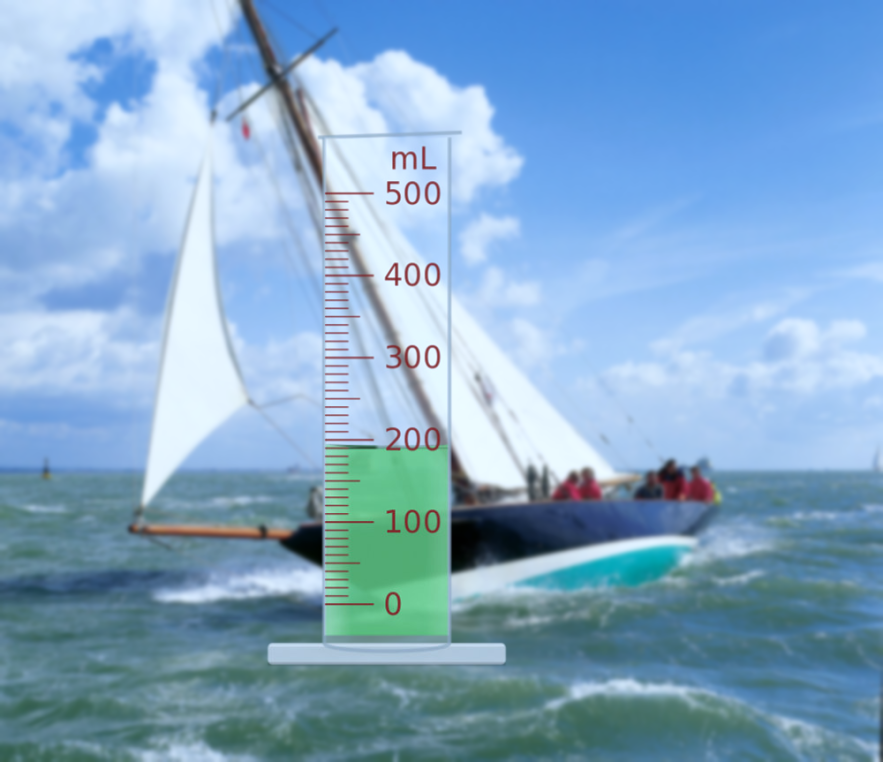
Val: 190 mL
